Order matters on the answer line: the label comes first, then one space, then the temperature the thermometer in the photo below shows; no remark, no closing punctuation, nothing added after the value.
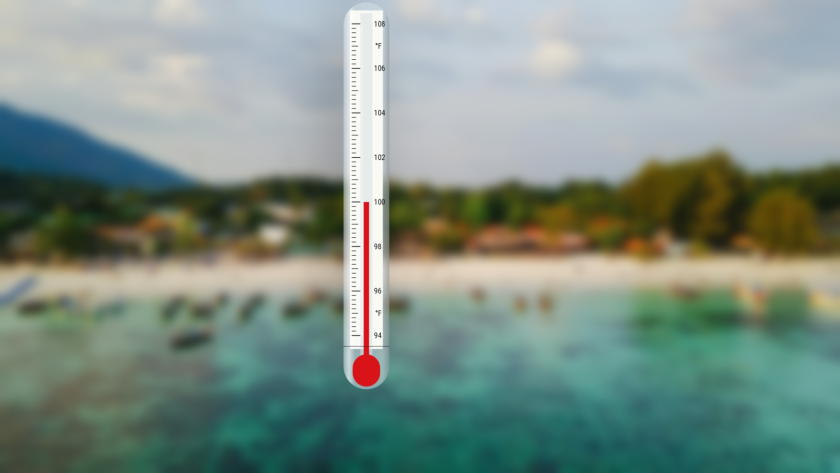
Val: 100 °F
